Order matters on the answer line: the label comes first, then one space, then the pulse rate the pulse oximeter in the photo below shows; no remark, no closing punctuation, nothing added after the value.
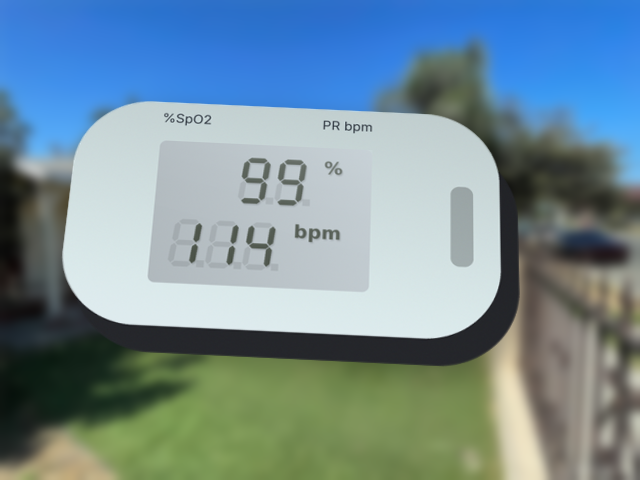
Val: 114 bpm
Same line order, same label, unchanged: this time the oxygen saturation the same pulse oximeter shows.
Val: 99 %
